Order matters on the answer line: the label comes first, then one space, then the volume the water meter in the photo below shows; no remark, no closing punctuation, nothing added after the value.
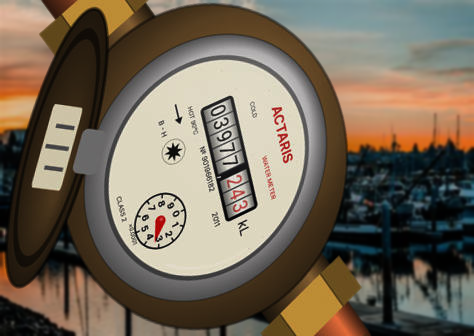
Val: 3977.2433 kL
